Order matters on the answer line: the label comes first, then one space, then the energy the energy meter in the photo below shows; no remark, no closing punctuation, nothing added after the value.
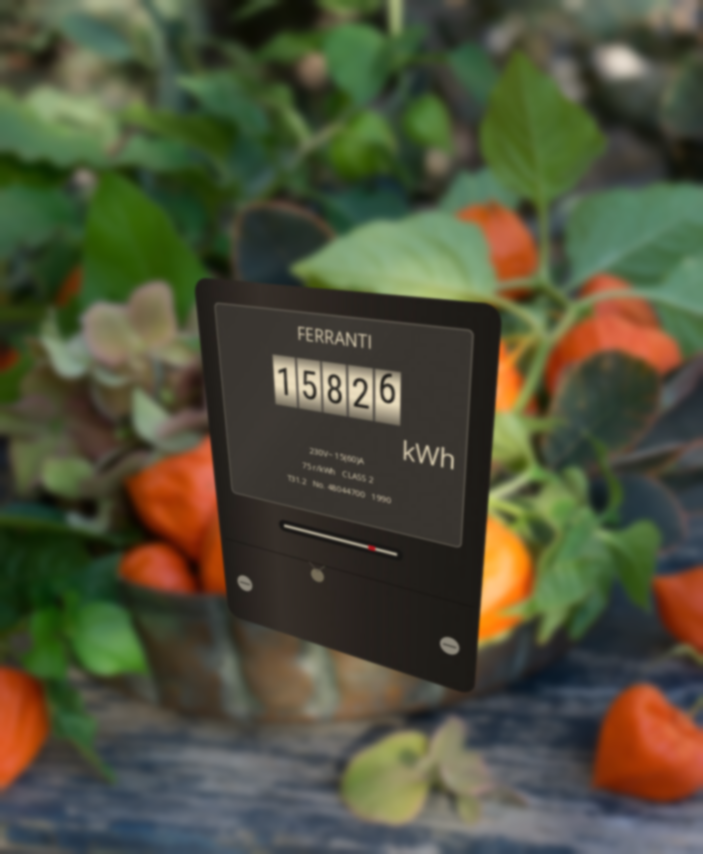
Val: 15826 kWh
